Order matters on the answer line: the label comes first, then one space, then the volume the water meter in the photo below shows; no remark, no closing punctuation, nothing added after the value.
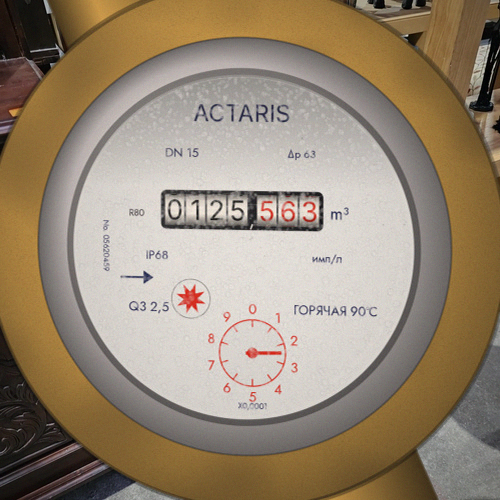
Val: 125.5632 m³
